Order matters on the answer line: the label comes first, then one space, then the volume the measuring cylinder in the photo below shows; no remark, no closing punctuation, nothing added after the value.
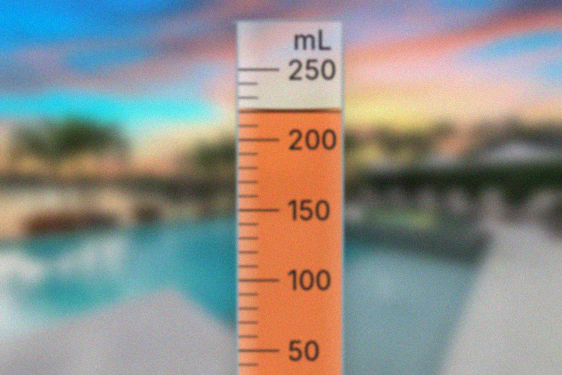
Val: 220 mL
